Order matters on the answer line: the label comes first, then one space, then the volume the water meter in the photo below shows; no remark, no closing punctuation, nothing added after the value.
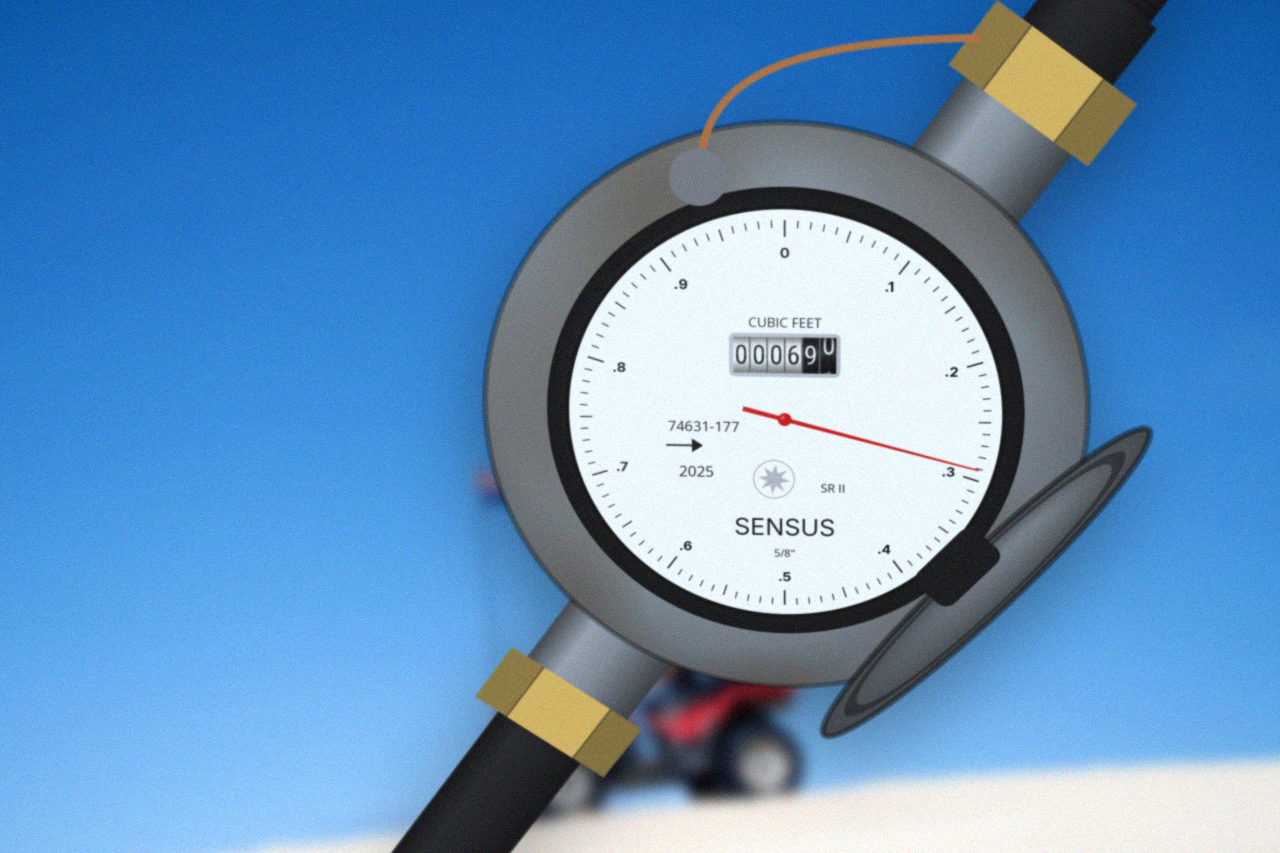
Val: 690.29 ft³
